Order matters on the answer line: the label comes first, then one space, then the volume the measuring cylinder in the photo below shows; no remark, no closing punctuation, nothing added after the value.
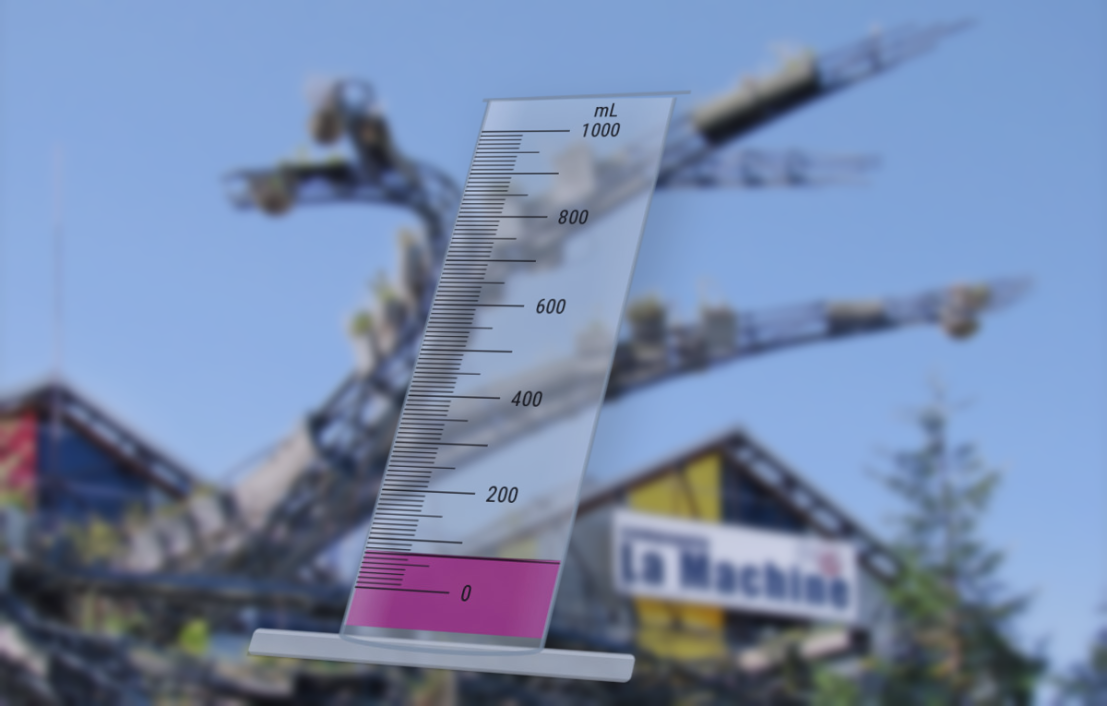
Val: 70 mL
